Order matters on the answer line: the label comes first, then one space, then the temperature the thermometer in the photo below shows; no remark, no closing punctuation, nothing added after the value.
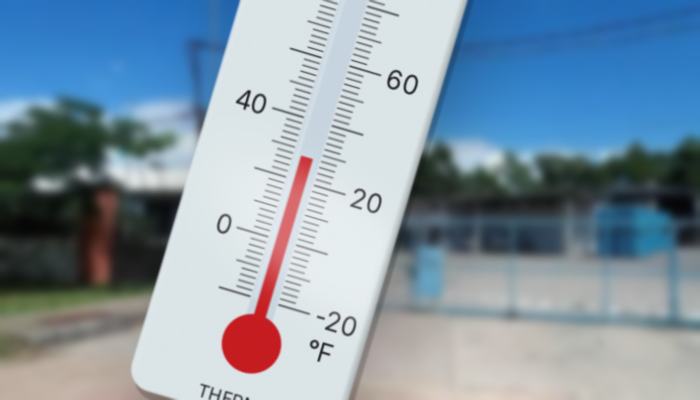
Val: 28 °F
